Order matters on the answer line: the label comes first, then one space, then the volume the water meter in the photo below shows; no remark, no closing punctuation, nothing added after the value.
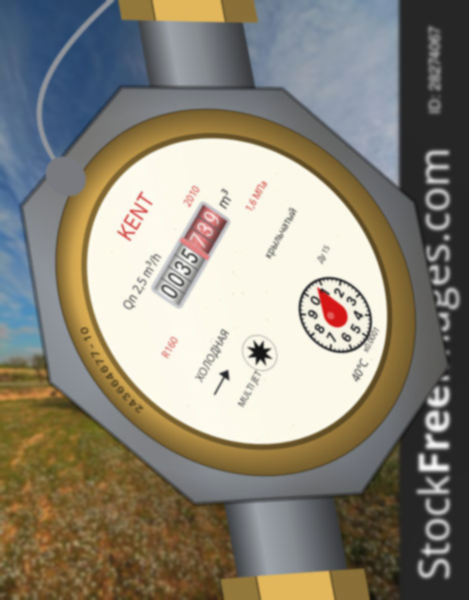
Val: 35.7390 m³
